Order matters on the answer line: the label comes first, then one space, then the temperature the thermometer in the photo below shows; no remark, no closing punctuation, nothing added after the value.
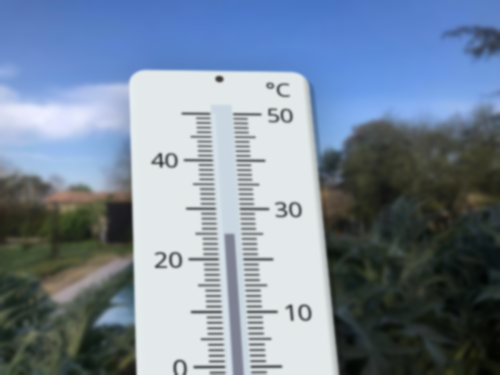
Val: 25 °C
